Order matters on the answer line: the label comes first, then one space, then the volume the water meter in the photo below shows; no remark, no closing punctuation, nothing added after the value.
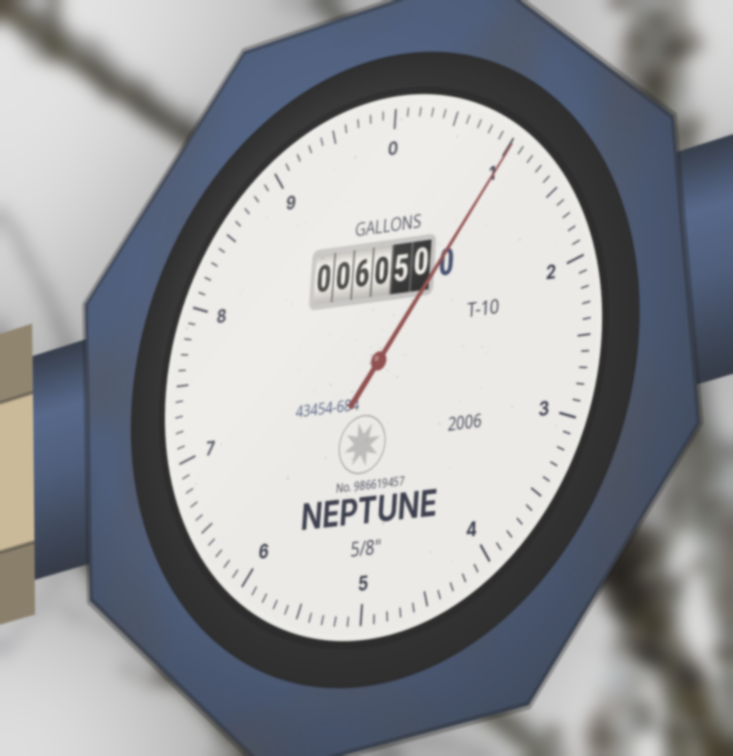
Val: 60501.0 gal
